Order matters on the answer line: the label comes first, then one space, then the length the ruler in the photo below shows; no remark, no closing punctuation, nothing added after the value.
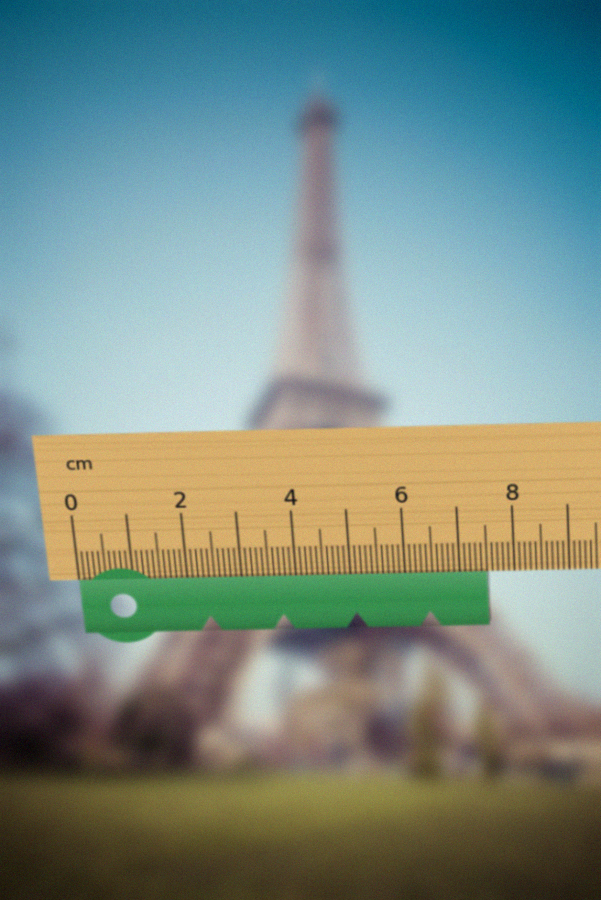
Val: 7.5 cm
